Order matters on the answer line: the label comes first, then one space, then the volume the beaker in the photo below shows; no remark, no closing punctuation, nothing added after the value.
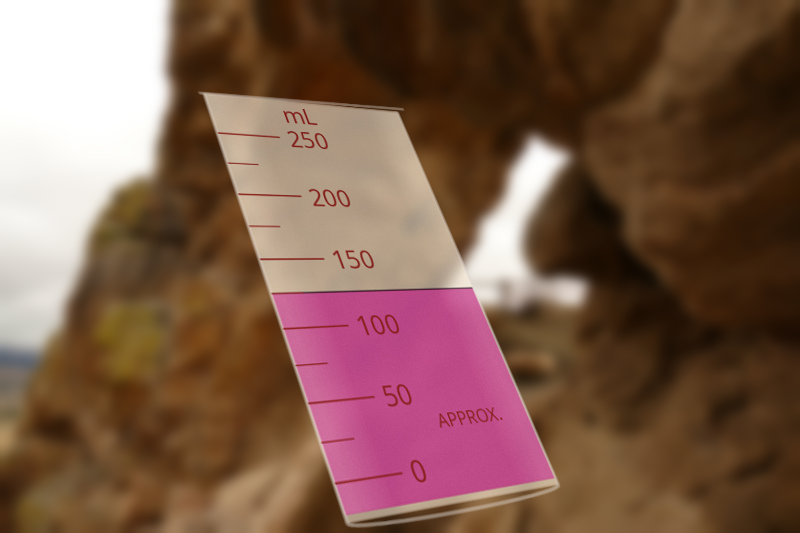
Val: 125 mL
